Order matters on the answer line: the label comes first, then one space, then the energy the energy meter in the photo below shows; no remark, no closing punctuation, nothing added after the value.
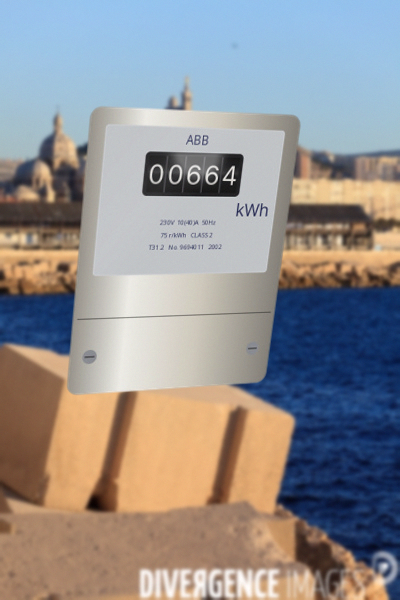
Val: 664 kWh
